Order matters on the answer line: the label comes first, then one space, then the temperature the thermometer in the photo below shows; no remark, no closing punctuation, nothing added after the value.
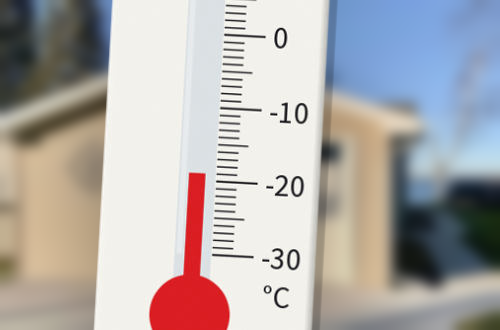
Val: -19 °C
